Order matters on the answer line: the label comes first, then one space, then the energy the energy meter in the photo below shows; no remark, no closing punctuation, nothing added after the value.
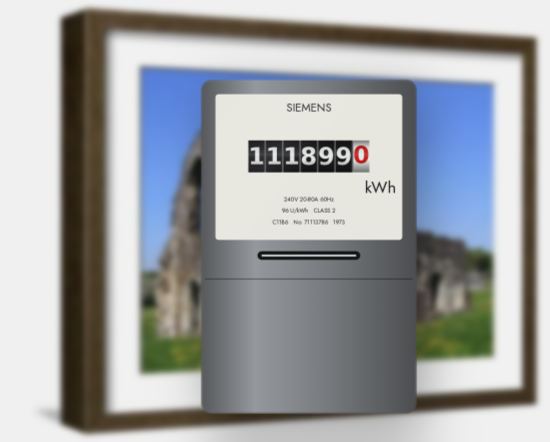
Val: 111899.0 kWh
